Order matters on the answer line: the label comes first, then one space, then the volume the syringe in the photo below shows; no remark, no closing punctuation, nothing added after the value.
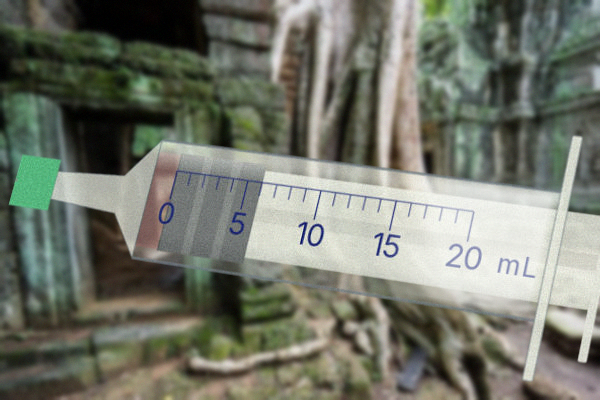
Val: 0 mL
